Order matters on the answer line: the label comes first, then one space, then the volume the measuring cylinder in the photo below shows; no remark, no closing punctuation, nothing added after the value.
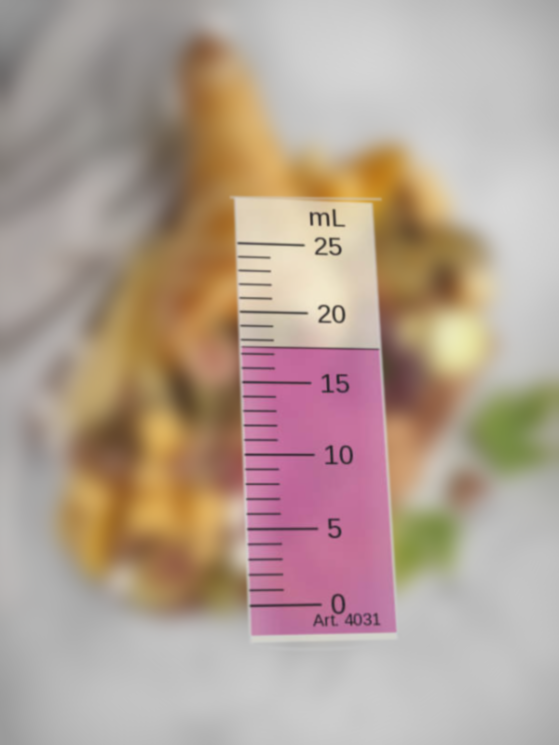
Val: 17.5 mL
